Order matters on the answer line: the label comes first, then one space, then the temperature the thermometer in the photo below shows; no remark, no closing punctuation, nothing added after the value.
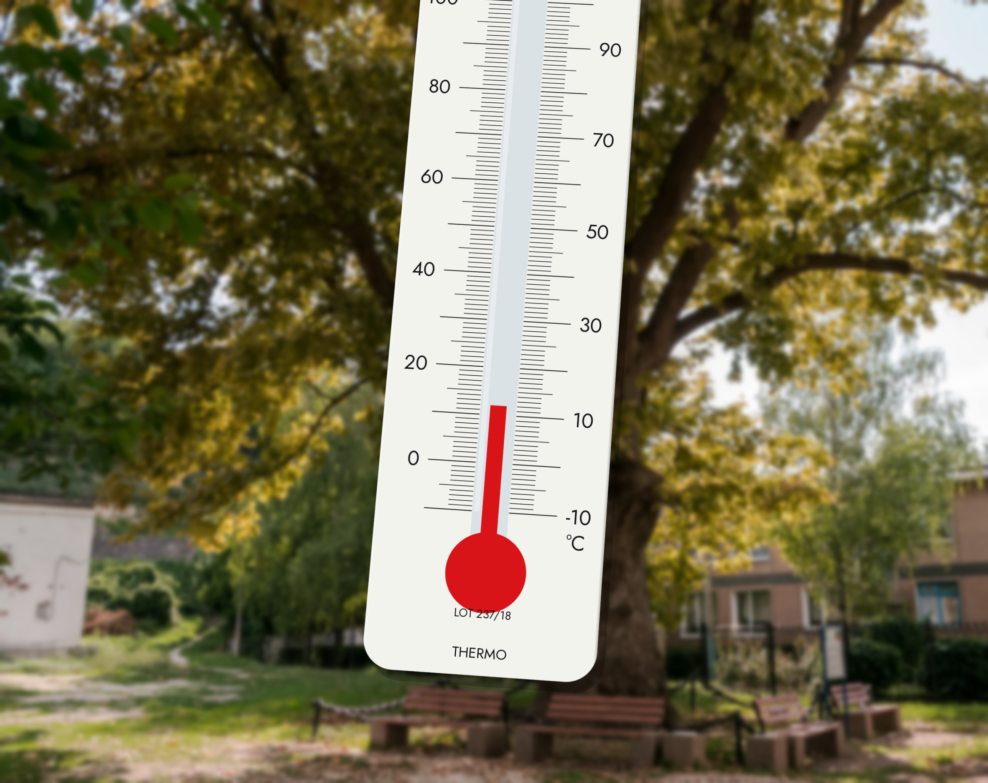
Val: 12 °C
